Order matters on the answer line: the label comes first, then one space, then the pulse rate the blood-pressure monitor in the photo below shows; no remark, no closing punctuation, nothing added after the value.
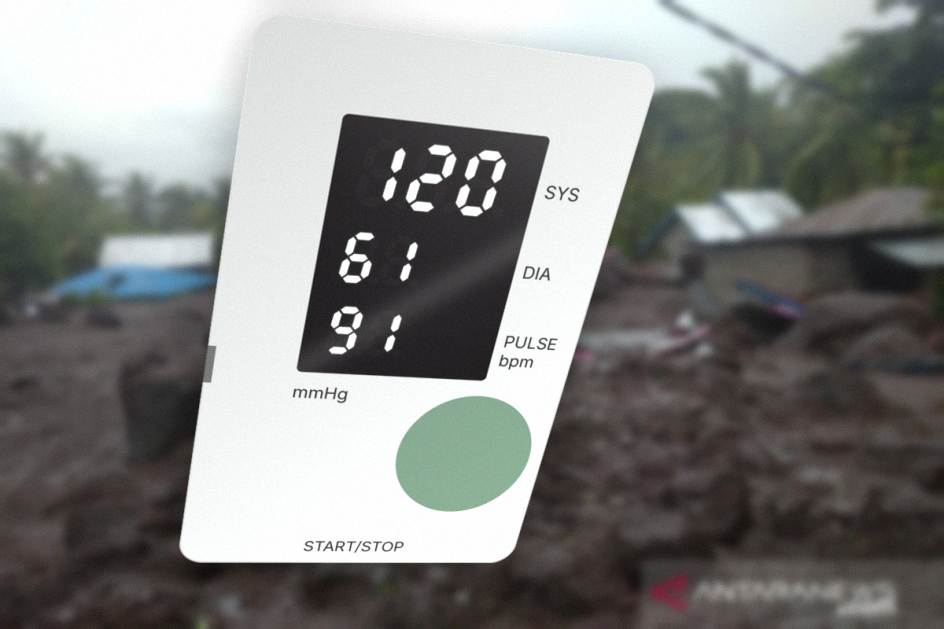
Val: 91 bpm
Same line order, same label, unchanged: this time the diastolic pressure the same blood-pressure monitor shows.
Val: 61 mmHg
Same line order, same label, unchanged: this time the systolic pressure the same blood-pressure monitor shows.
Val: 120 mmHg
